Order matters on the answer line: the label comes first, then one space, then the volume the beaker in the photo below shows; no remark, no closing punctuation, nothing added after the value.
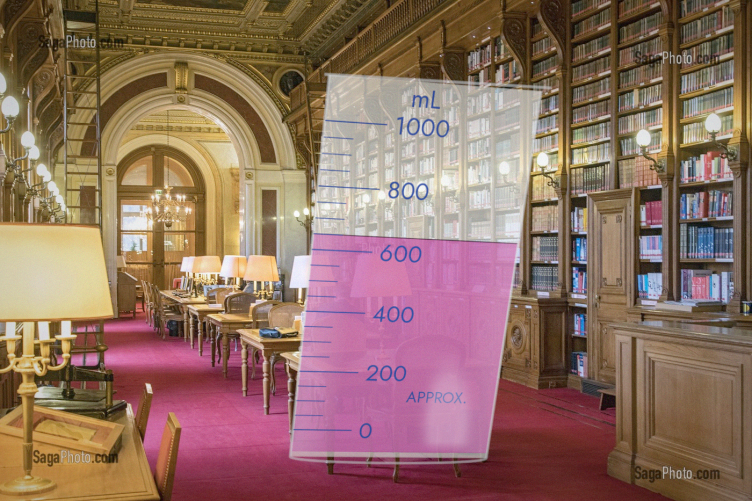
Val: 650 mL
